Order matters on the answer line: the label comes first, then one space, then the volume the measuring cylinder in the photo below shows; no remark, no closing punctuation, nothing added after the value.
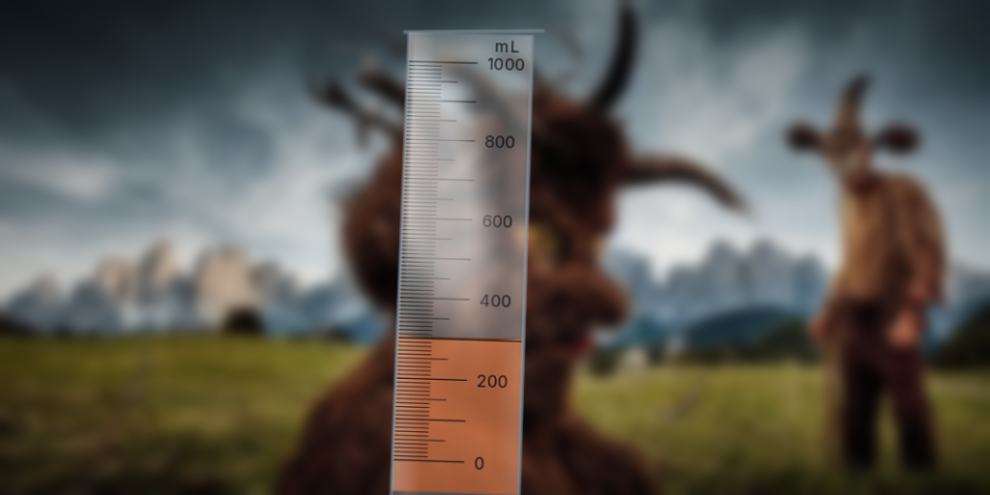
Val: 300 mL
